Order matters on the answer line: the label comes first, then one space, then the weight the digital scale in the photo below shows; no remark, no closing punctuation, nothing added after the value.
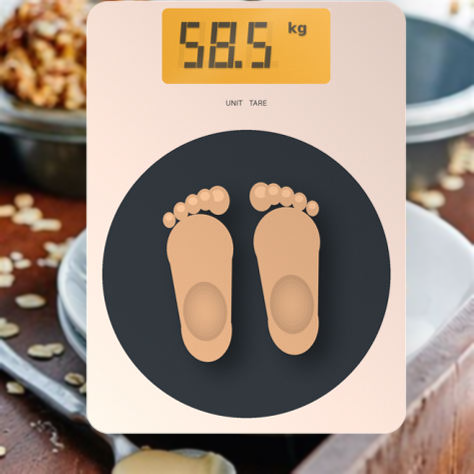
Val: 58.5 kg
